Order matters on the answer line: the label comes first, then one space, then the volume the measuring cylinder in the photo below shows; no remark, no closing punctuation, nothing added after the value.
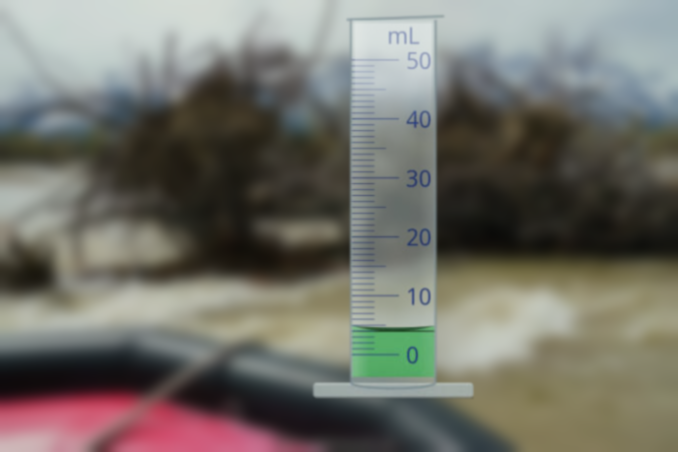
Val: 4 mL
